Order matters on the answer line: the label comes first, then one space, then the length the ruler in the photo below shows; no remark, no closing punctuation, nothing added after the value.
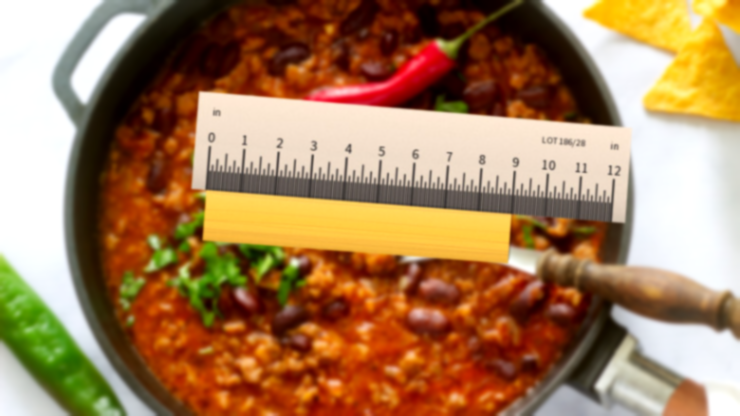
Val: 9 in
